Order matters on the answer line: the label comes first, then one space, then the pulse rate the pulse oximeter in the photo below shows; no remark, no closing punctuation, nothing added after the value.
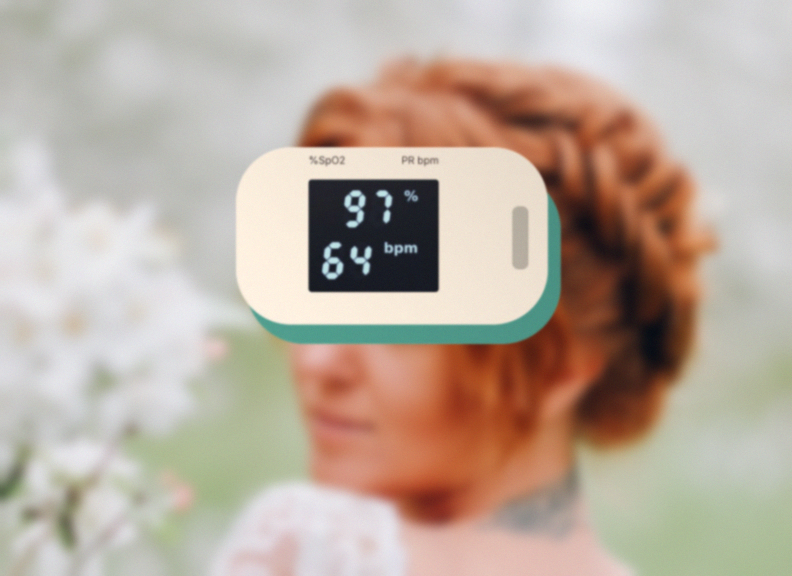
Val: 64 bpm
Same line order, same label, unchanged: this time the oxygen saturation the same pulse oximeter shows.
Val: 97 %
